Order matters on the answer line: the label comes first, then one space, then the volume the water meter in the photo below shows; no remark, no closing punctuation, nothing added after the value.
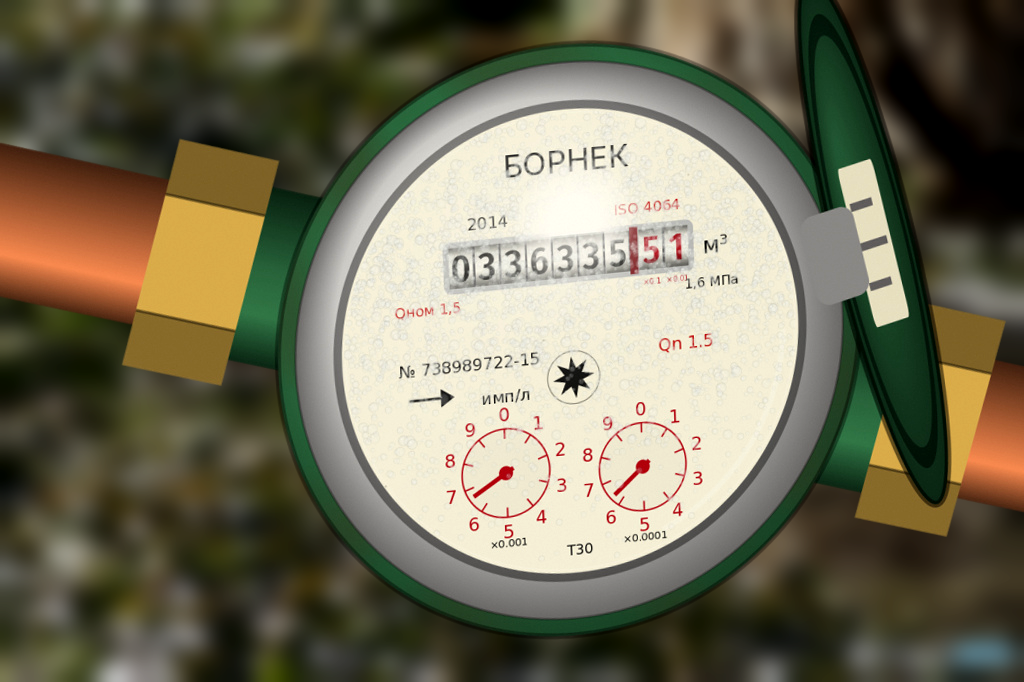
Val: 336335.5166 m³
